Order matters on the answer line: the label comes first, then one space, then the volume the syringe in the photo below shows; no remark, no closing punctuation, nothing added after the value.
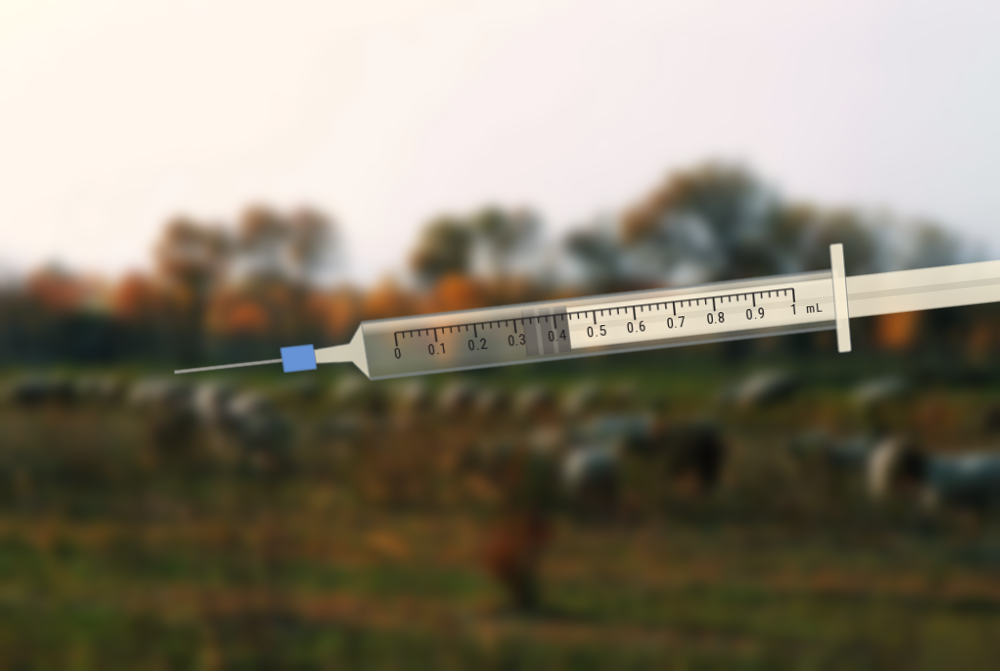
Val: 0.32 mL
